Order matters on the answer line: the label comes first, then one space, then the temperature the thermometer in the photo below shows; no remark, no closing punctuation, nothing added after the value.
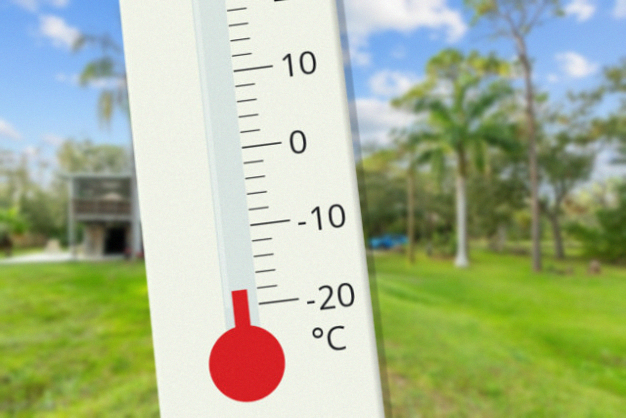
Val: -18 °C
